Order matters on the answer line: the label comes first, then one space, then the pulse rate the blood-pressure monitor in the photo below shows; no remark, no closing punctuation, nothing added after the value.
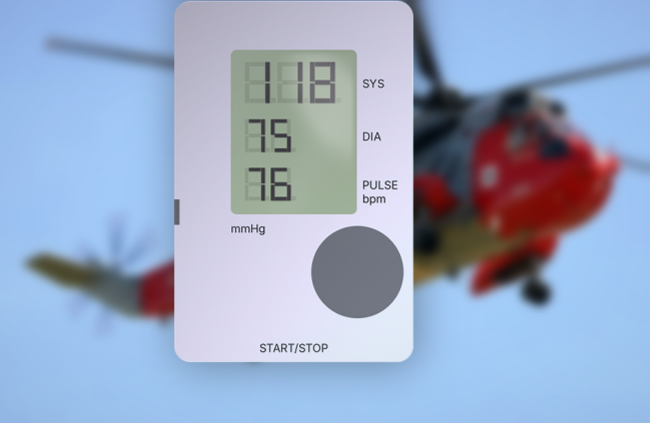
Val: 76 bpm
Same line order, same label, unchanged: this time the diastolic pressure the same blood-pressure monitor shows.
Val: 75 mmHg
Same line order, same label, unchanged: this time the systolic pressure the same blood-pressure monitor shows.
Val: 118 mmHg
